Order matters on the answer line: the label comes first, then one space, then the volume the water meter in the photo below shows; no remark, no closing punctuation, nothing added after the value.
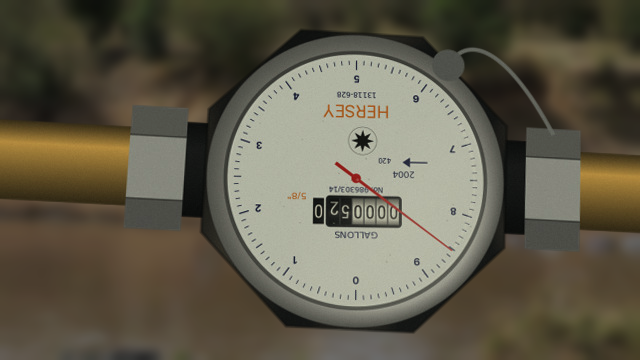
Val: 518.5 gal
